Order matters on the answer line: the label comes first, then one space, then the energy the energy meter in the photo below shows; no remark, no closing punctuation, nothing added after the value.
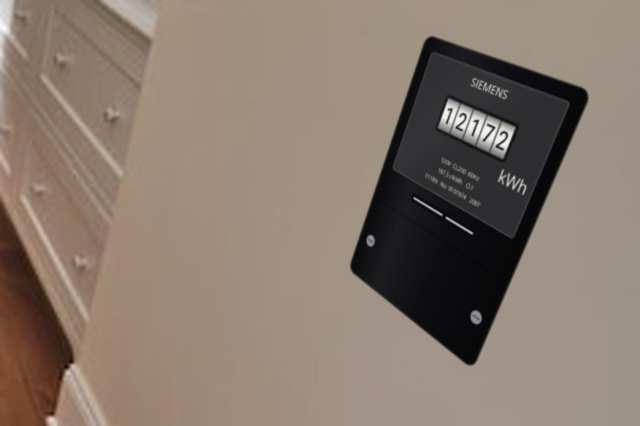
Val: 12172 kWh
